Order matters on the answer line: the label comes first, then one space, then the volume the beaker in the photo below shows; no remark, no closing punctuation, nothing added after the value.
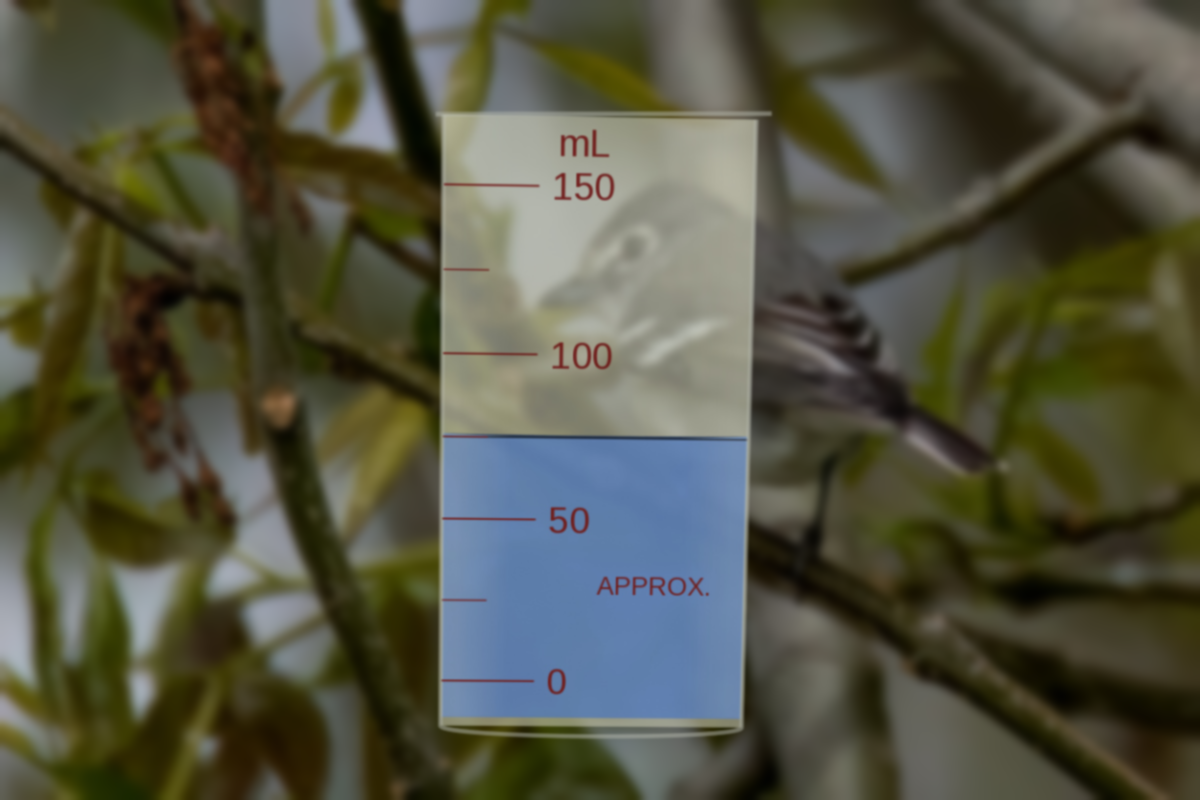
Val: 75 mL
